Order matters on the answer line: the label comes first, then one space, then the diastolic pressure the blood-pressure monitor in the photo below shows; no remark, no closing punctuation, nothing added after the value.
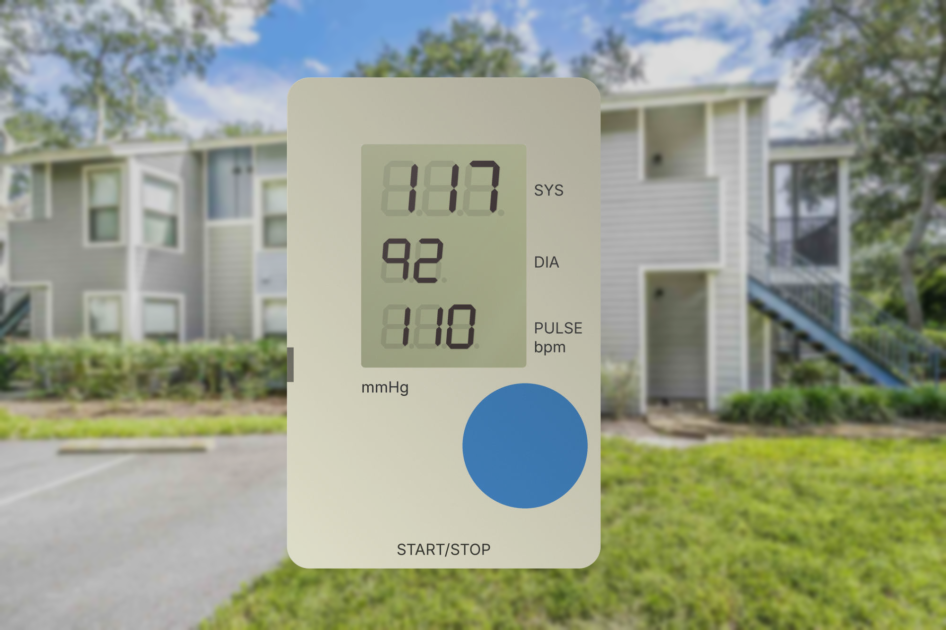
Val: 92 mmHg
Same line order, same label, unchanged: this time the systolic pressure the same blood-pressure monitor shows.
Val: 117 mmHg
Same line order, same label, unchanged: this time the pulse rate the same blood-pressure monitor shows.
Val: 110 bpm
